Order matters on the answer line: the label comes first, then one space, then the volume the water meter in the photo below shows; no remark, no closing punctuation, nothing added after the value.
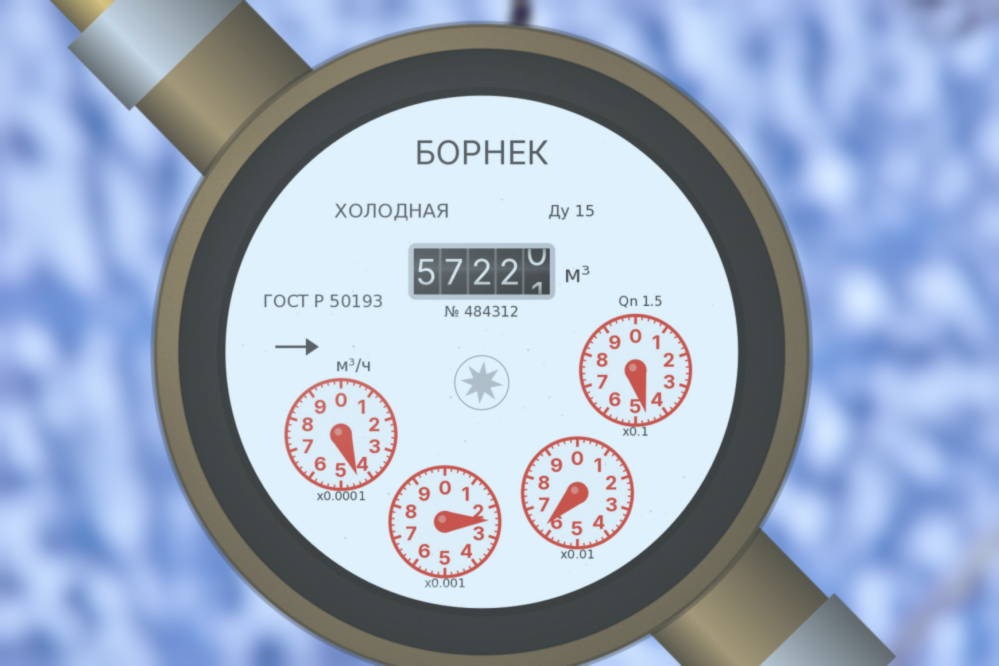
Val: 57220.4624 m³
